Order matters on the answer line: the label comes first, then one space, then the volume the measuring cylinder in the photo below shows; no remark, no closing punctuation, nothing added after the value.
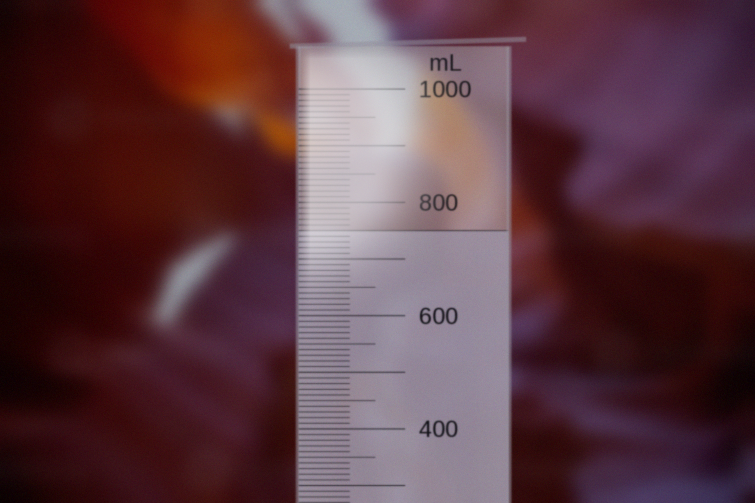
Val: 750 mL
